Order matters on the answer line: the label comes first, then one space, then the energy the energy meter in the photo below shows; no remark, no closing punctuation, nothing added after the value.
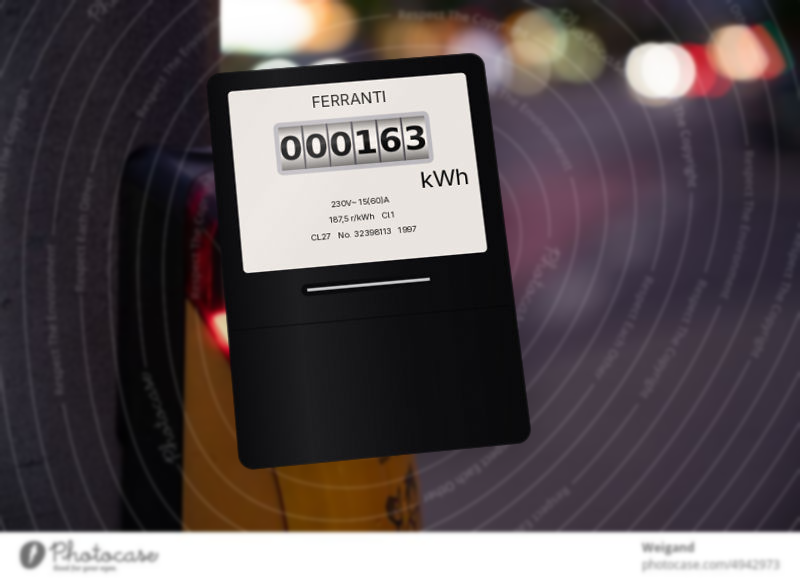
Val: 163 kWh
